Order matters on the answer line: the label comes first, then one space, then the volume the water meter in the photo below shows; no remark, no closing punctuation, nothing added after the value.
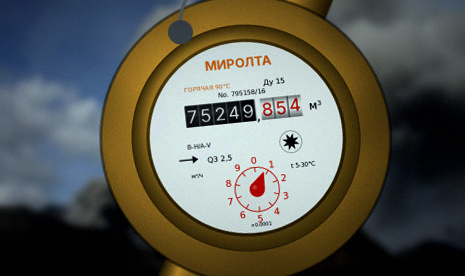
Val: 75249.8540 m³
